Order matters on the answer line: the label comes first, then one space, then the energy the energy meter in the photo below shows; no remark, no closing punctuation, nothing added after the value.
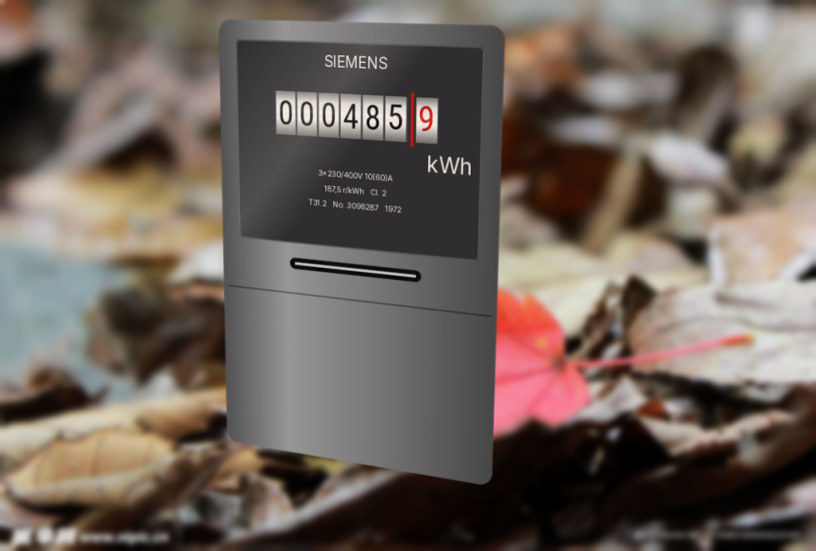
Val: 485.9 kWh
